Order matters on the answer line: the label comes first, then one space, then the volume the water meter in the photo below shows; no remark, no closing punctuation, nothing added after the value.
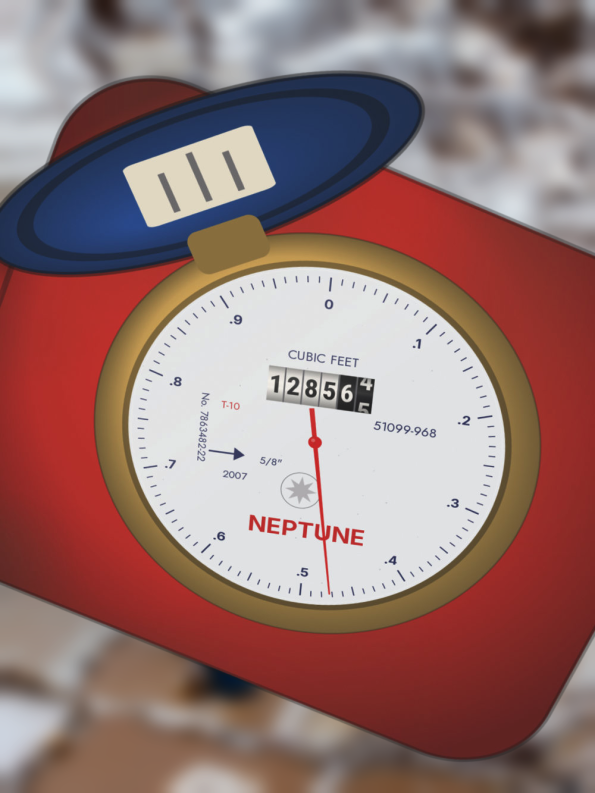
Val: 128564.47 ft³
